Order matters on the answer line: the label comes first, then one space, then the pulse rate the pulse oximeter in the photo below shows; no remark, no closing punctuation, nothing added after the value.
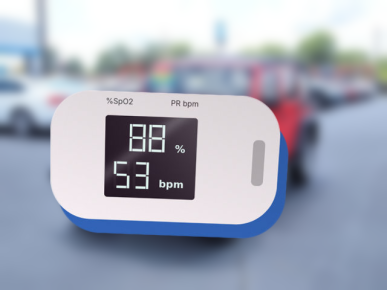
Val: 53 bpm
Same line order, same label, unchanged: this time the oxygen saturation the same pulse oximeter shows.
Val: 88 %
